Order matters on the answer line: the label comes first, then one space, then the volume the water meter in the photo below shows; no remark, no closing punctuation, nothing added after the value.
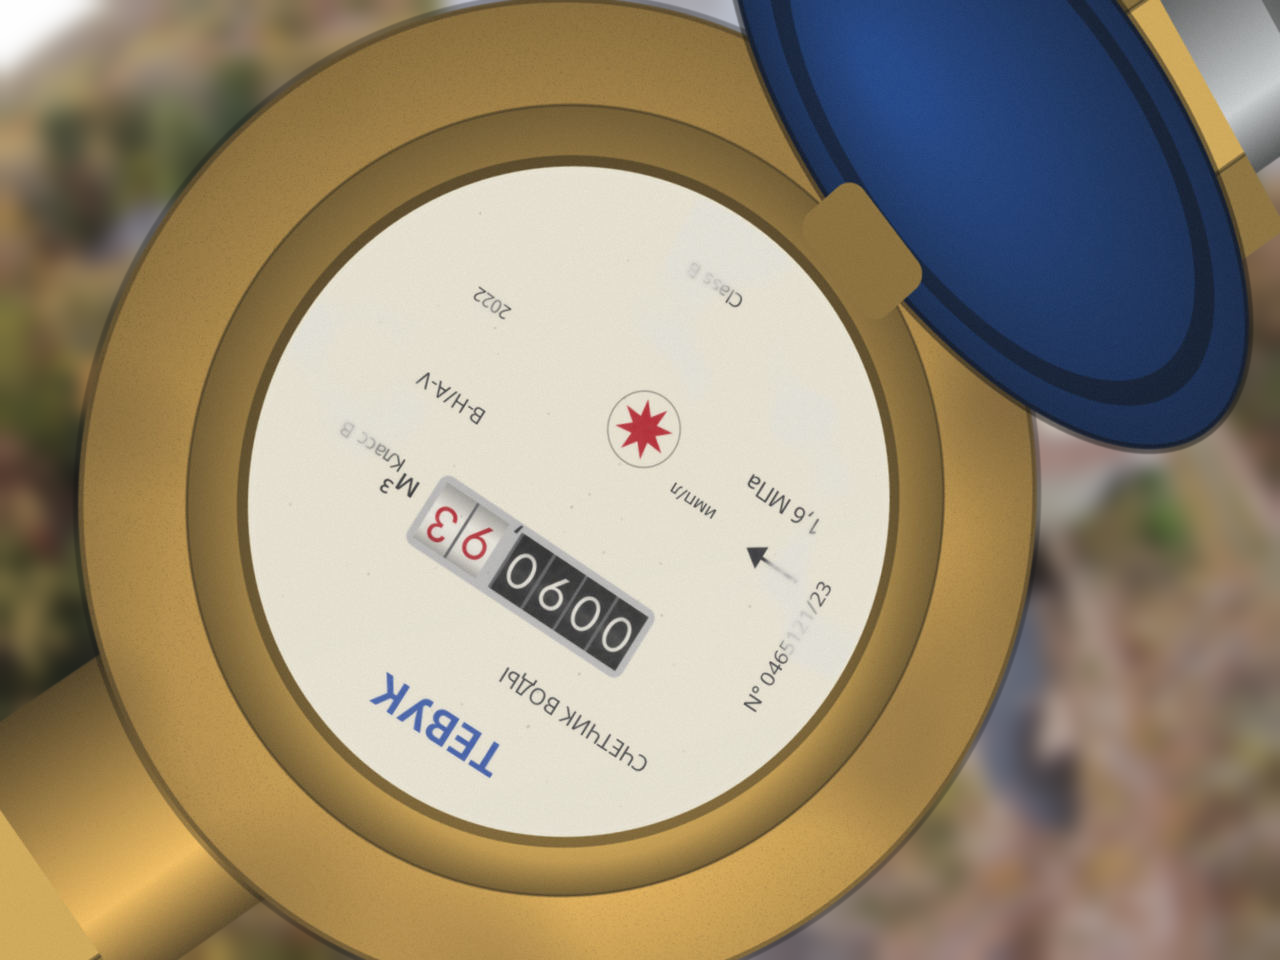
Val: 90.93 m³
